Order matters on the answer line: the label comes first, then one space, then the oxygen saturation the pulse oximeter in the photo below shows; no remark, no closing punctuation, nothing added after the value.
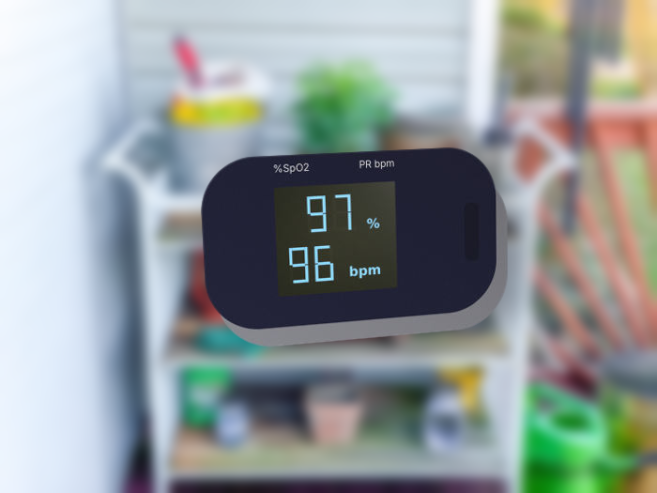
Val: 97 %
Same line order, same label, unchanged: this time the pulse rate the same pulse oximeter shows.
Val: 96 bpm
